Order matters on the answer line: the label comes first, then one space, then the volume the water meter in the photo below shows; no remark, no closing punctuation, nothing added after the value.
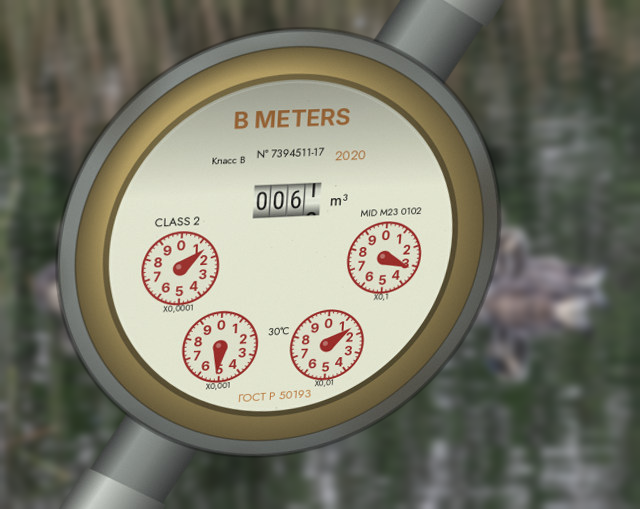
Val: 61.3151 m³
